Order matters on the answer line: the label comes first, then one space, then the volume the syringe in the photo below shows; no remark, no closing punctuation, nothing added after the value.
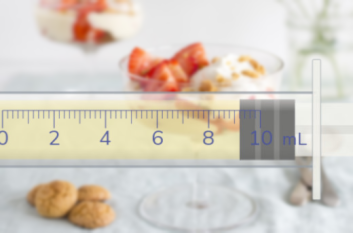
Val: 9.2 mL
